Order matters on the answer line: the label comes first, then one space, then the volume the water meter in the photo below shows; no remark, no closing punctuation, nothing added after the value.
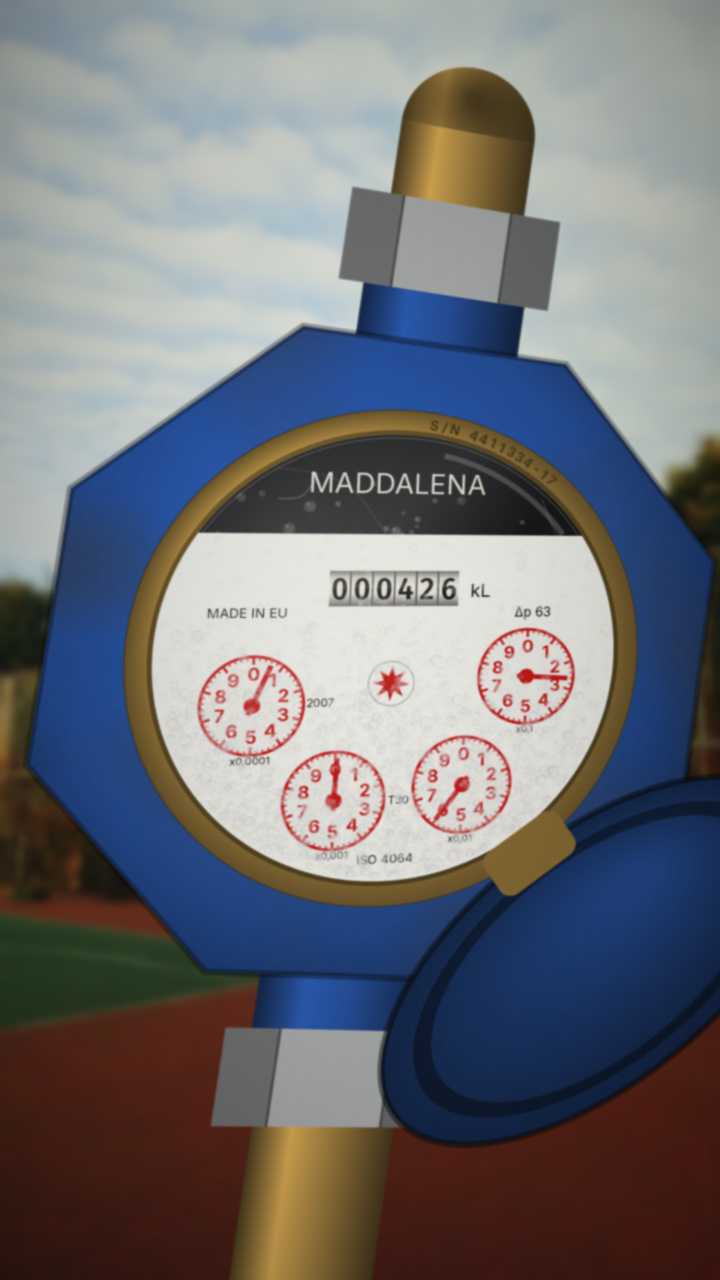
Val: 426.2600 kL
